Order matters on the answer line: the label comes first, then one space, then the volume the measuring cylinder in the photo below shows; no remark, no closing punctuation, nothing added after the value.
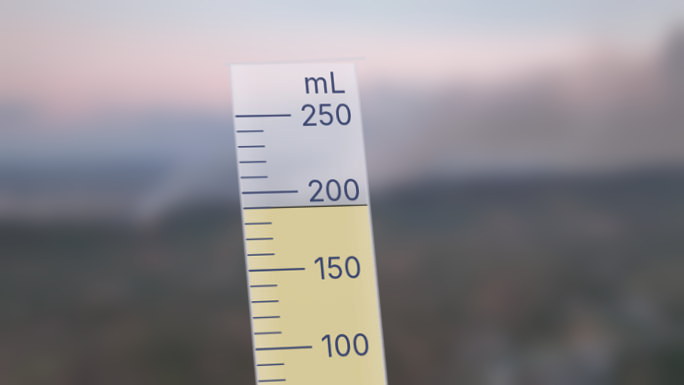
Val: 190 mL
